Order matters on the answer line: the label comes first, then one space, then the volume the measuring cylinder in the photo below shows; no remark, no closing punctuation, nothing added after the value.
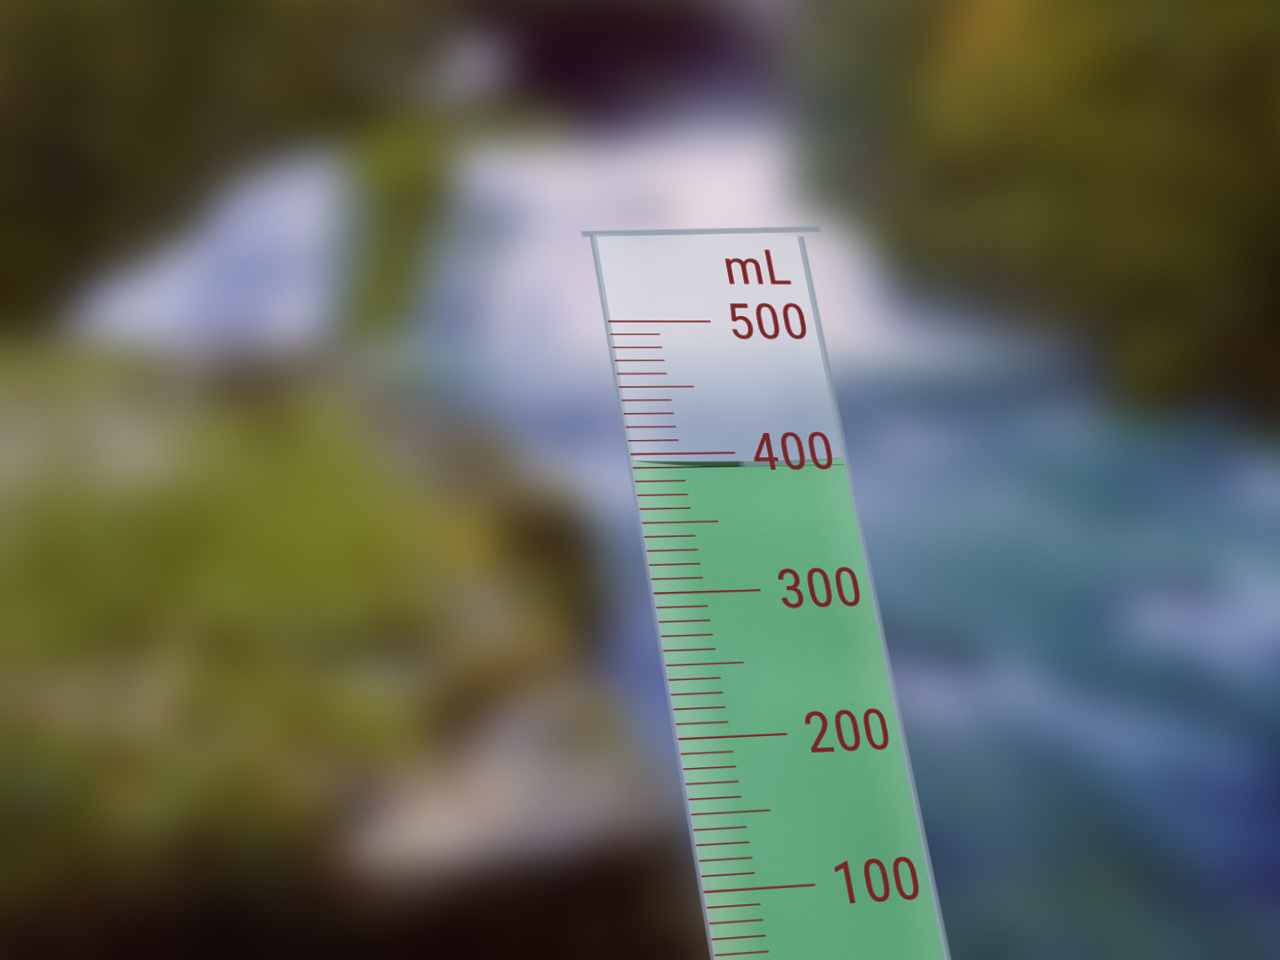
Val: 390 mL
